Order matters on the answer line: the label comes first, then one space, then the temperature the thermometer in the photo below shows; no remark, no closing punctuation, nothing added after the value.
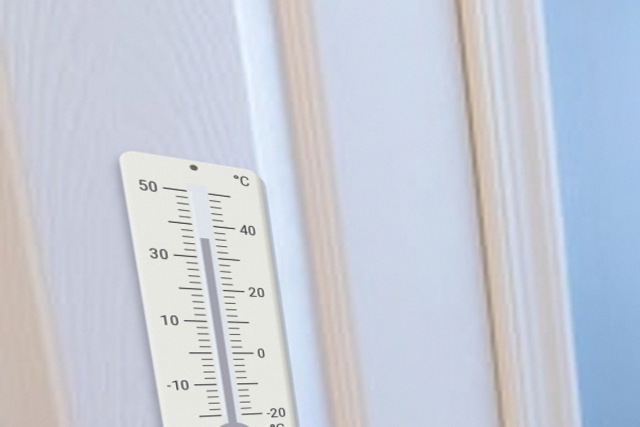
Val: 36 °C
